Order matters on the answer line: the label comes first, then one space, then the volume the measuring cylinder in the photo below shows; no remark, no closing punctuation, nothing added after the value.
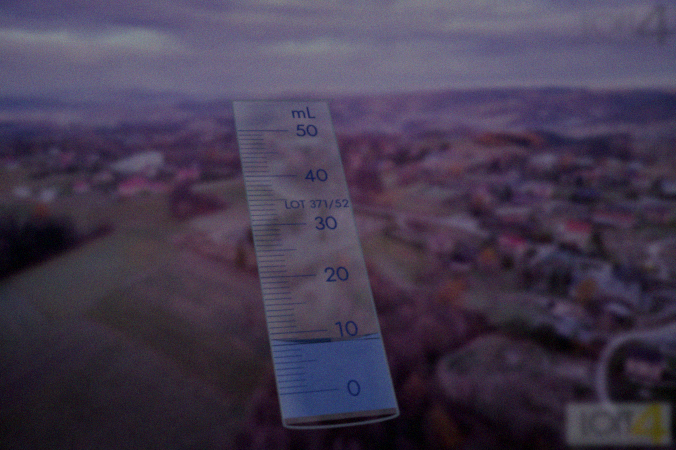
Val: 8 mL
